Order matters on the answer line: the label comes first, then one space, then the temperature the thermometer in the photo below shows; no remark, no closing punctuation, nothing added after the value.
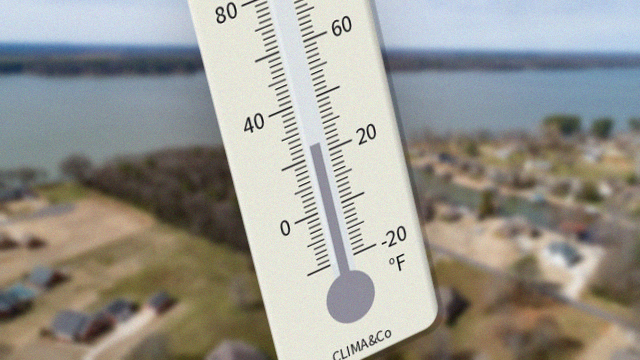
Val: 24 °F
